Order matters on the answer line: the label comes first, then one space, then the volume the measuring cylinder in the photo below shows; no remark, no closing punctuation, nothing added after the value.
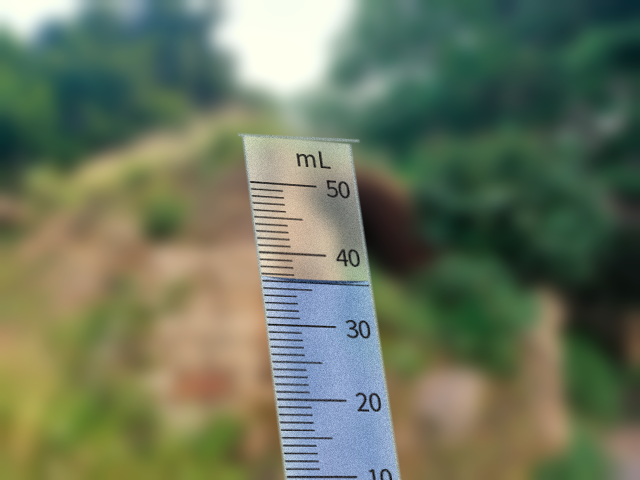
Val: 36 mL
